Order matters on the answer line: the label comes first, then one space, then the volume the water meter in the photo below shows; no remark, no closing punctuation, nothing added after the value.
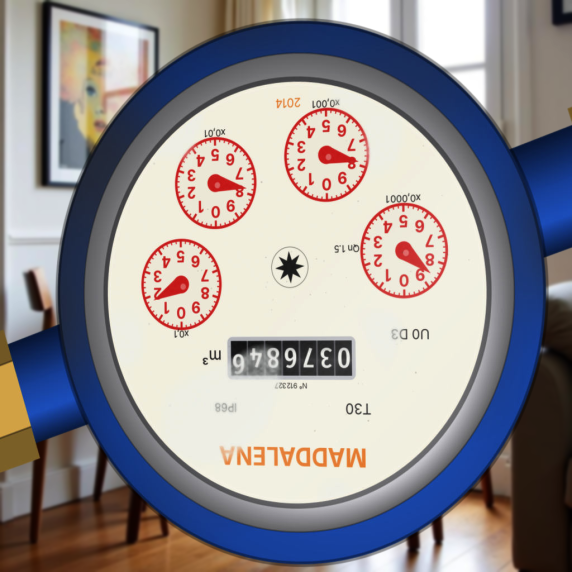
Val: 376846.1778 m³
